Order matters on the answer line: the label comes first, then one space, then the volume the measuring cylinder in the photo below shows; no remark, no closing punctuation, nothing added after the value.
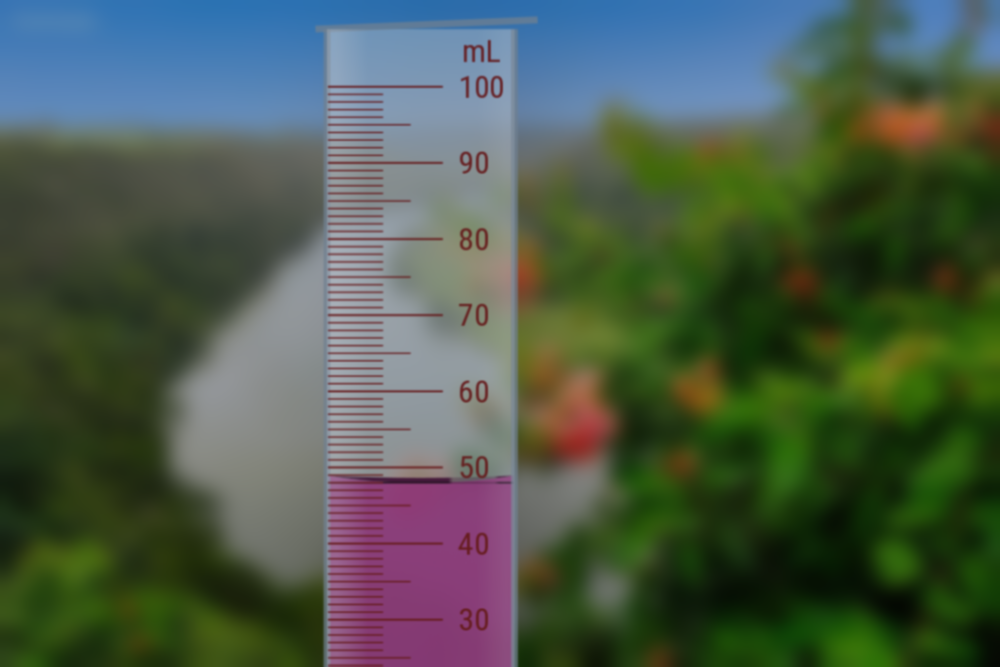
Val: 48 mL
